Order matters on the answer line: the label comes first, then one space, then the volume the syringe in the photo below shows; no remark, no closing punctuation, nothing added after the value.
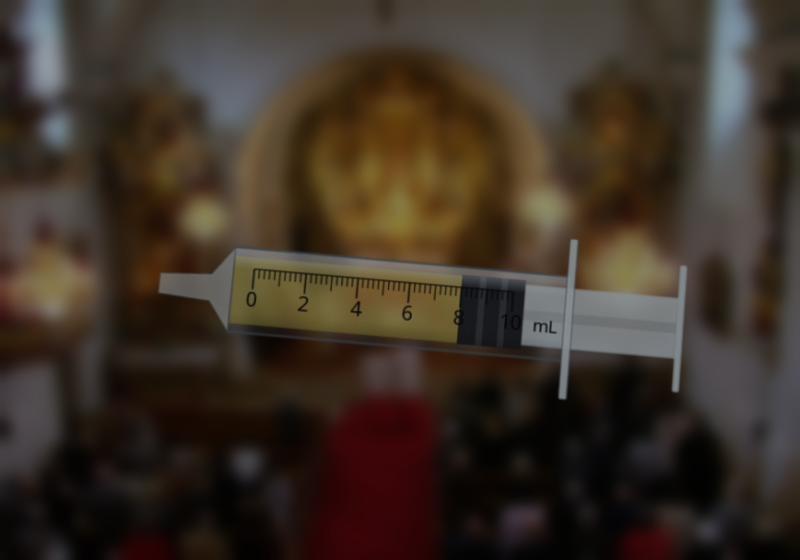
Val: 8 mL
